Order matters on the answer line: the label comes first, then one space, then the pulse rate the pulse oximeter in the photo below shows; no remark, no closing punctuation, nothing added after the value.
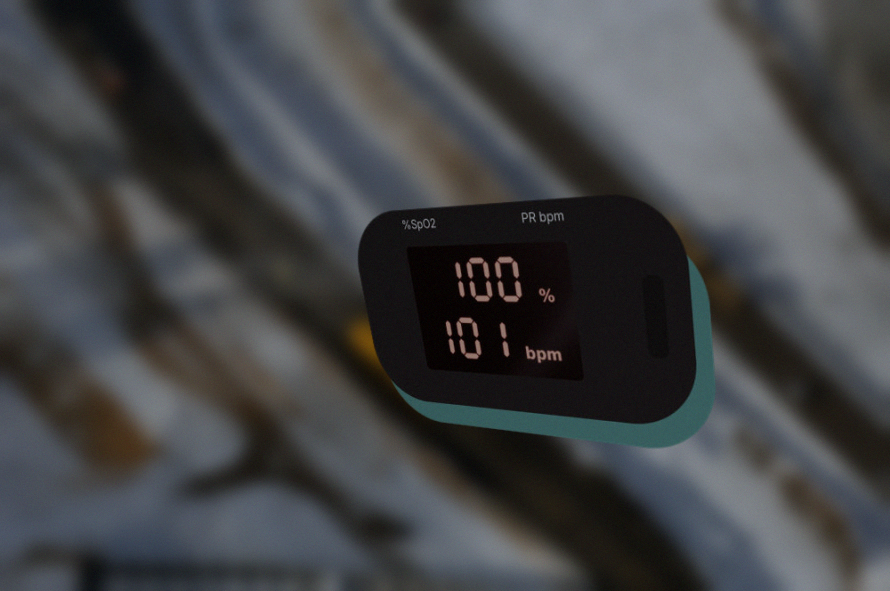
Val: 101 bpm
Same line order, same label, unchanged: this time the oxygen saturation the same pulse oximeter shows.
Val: 100 %
